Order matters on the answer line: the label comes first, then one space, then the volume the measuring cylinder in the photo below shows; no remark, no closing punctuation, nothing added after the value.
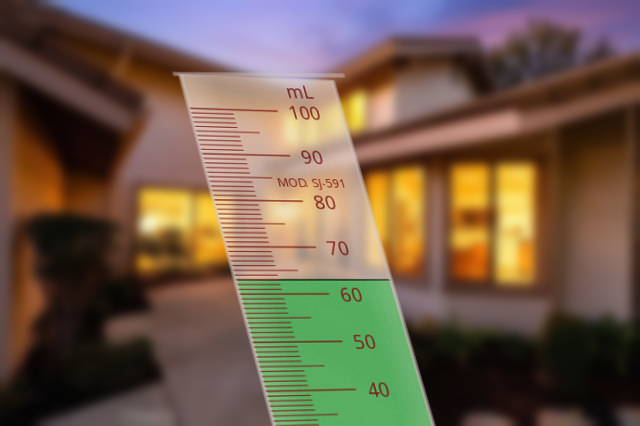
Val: 63 mL
